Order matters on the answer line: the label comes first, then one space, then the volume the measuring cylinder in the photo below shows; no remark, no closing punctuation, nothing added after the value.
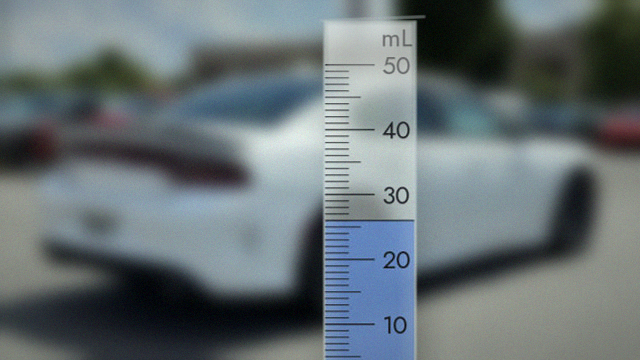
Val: 26 mL
